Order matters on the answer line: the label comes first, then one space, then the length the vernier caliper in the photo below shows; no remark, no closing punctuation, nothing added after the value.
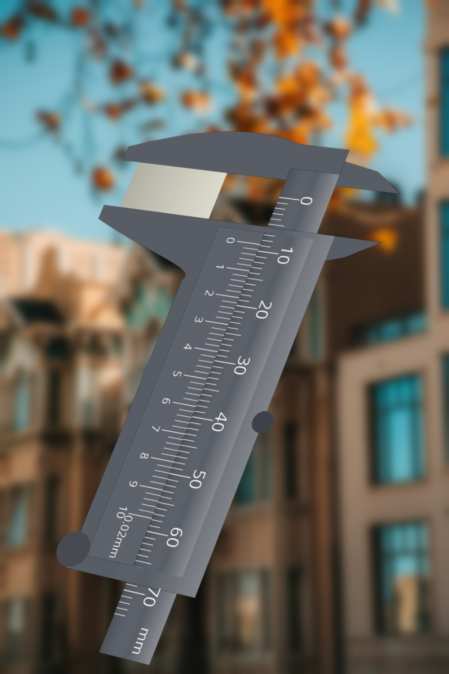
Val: 8.8 mm
